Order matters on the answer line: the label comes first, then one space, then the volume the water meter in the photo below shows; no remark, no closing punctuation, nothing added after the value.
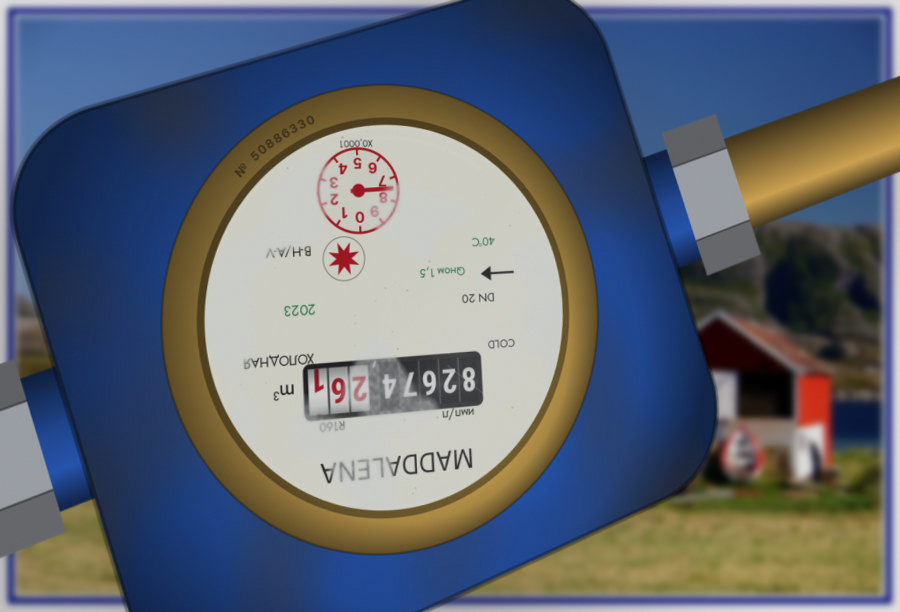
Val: 82674.2607 m³
